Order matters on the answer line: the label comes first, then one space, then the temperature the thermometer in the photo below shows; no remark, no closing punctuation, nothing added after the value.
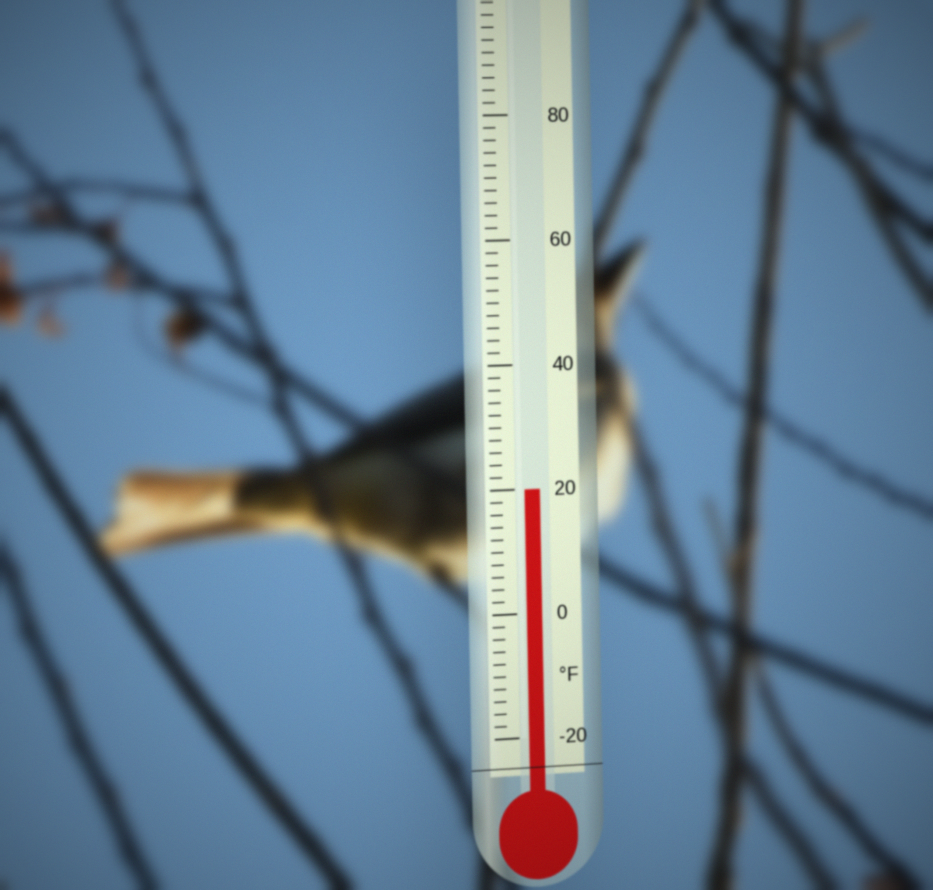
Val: 20 °F
